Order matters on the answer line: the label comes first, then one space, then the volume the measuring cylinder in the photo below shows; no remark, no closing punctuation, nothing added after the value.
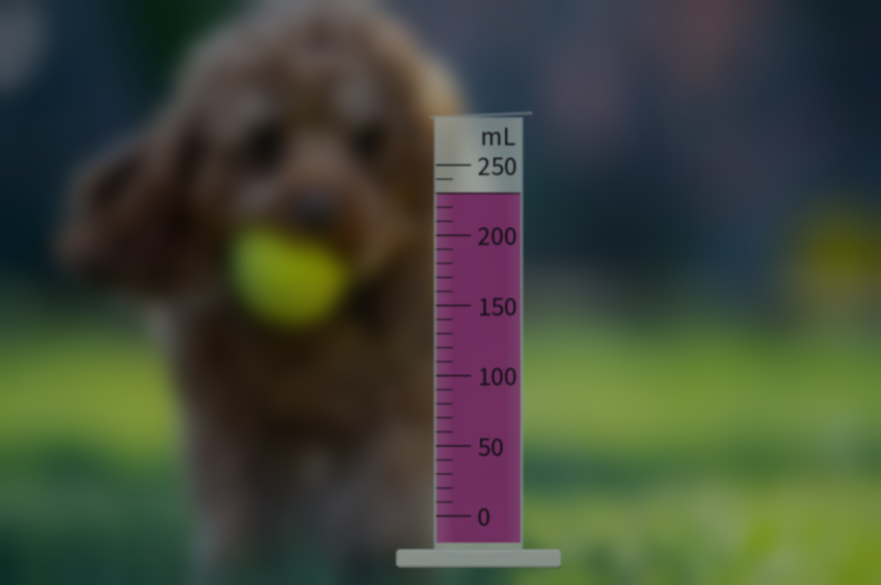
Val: 230 mL
